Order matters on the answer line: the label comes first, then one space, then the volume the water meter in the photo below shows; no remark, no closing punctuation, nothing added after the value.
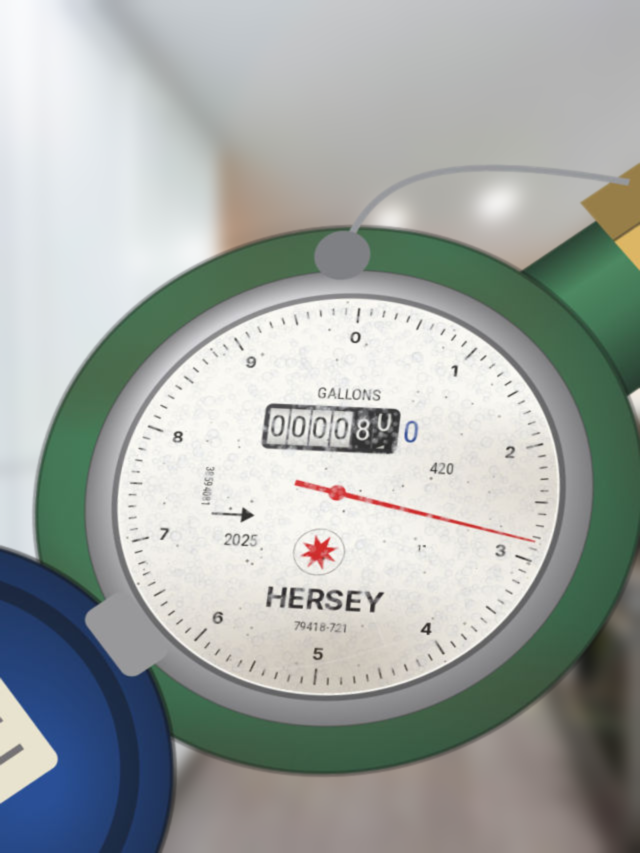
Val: 802.8 gal
